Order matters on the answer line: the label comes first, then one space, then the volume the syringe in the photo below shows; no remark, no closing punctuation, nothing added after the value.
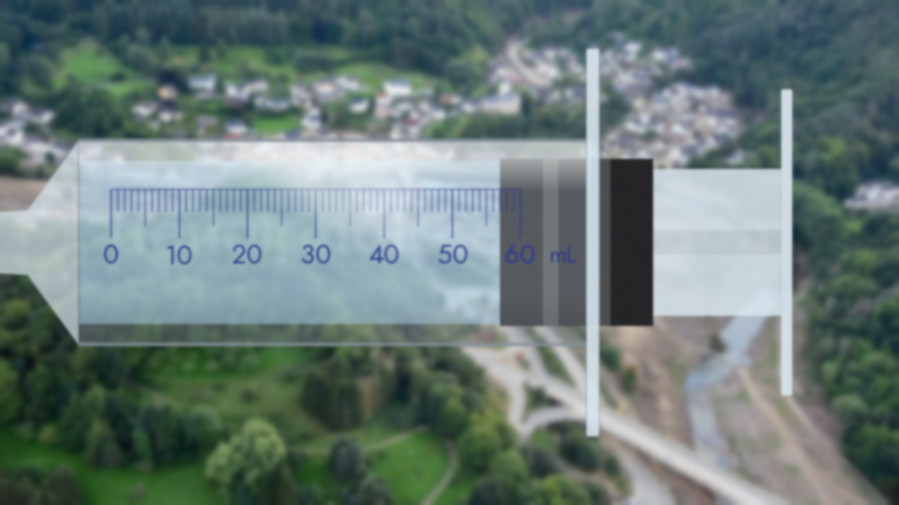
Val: 57 mL
